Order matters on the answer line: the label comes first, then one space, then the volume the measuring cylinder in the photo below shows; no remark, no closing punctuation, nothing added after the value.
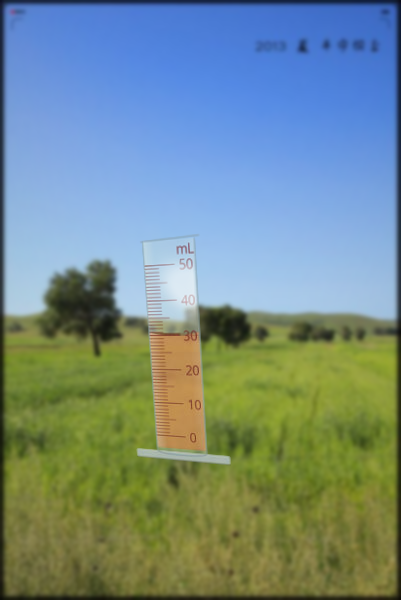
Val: 30 mL
